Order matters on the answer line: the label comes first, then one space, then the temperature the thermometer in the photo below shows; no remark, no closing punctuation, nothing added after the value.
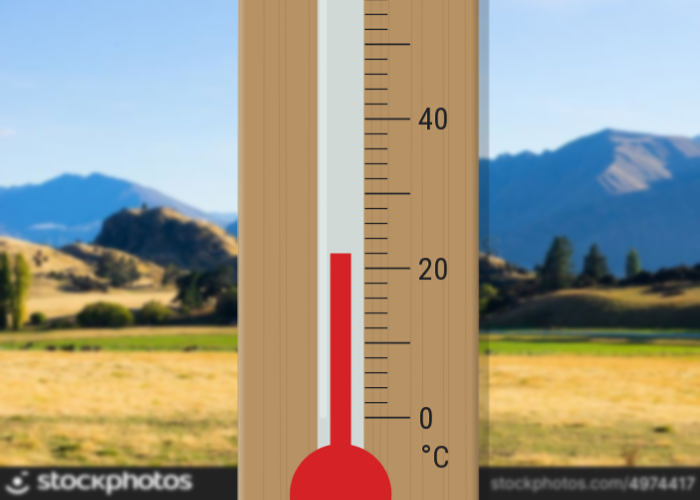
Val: 22 °C
